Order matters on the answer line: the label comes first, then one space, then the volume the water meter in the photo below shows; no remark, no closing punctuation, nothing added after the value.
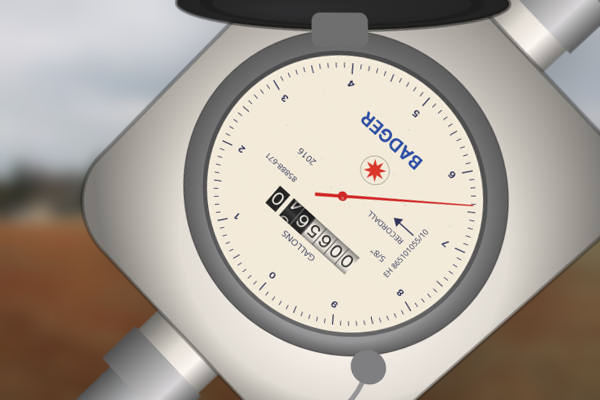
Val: 65636.4 gal
